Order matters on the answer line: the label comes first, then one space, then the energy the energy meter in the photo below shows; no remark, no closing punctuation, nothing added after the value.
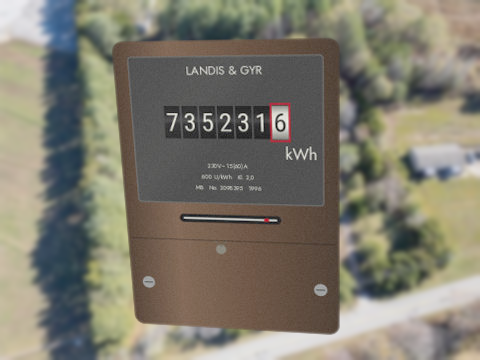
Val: 735231.6 kWh
